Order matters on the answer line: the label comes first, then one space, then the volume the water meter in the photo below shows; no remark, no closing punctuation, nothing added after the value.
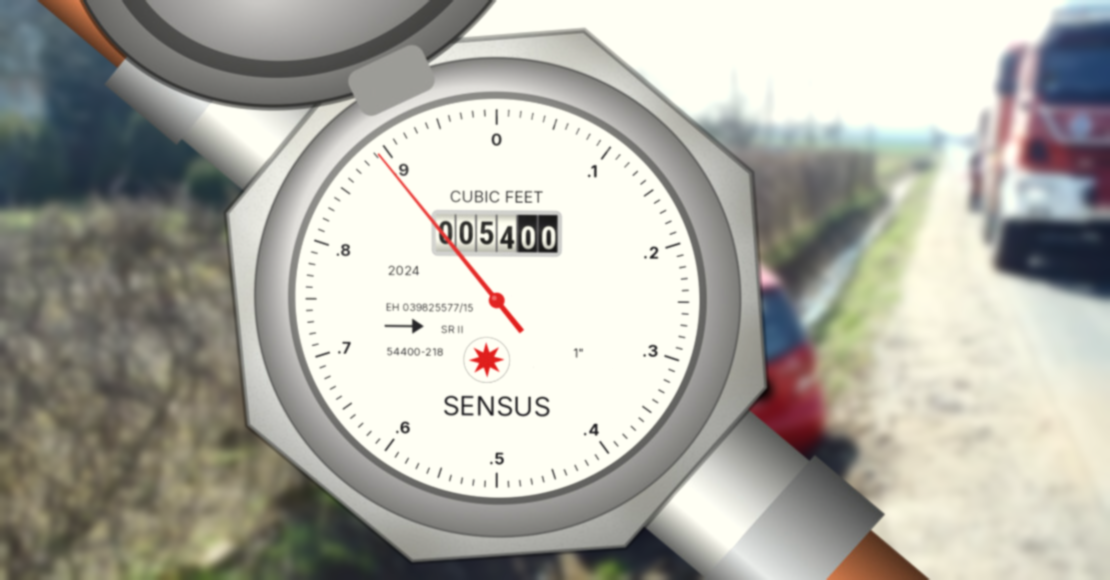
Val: 5399.89 ft³
